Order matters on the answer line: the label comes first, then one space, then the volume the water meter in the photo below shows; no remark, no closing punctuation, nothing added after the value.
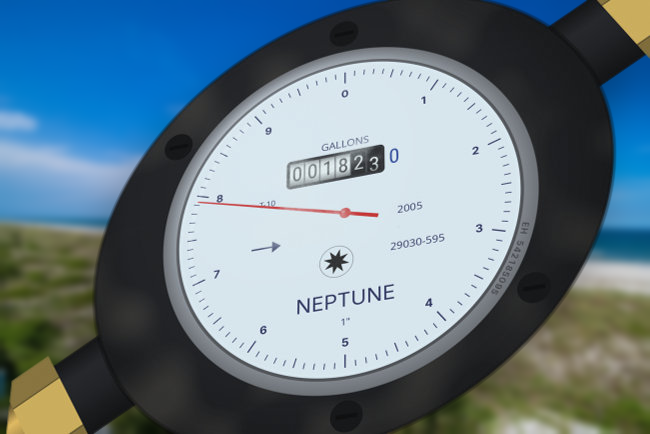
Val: 18227.9 gal
